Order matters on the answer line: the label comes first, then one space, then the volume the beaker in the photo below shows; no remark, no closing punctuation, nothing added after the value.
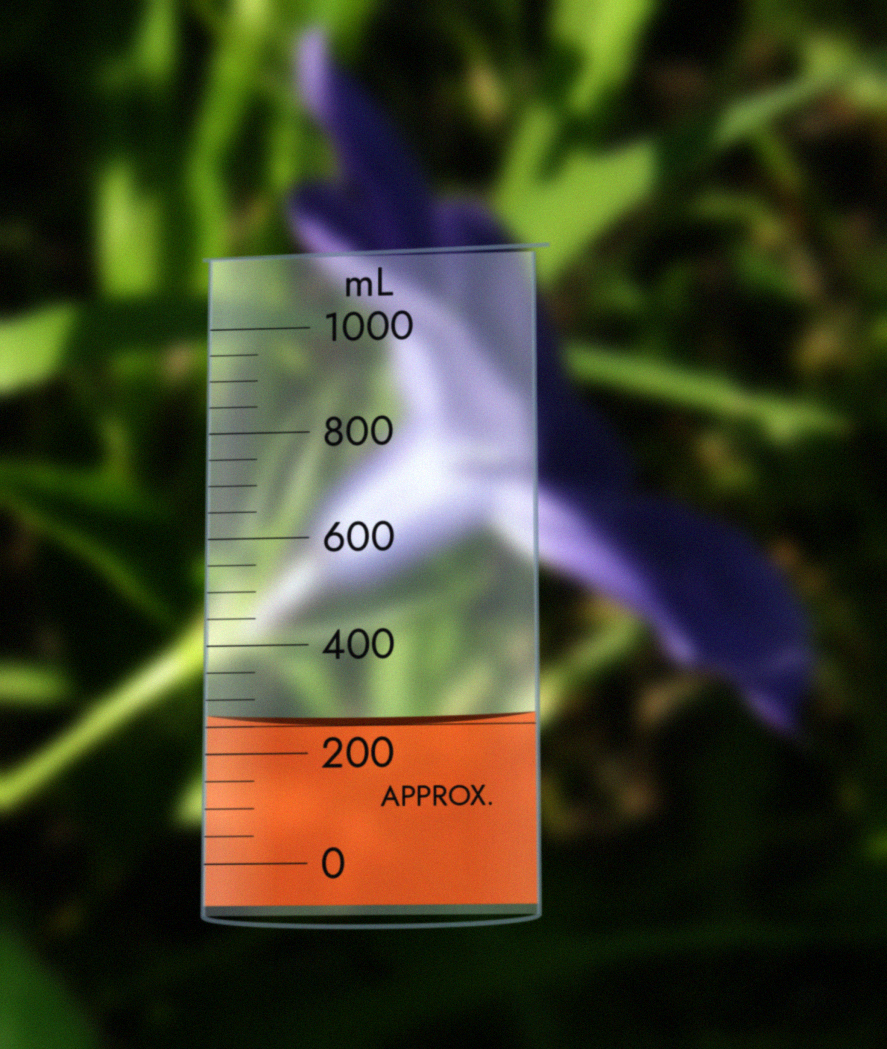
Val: 250 mL
